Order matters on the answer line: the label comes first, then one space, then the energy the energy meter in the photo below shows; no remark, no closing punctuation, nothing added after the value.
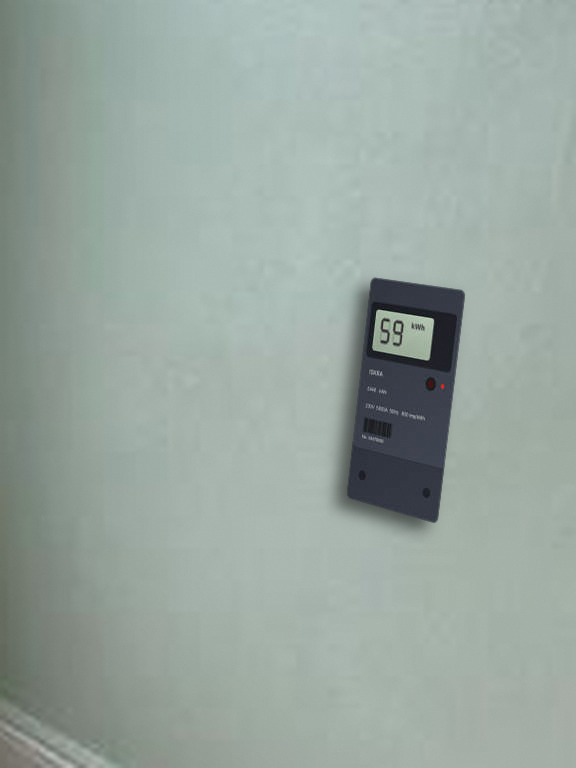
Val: 59 kWh
